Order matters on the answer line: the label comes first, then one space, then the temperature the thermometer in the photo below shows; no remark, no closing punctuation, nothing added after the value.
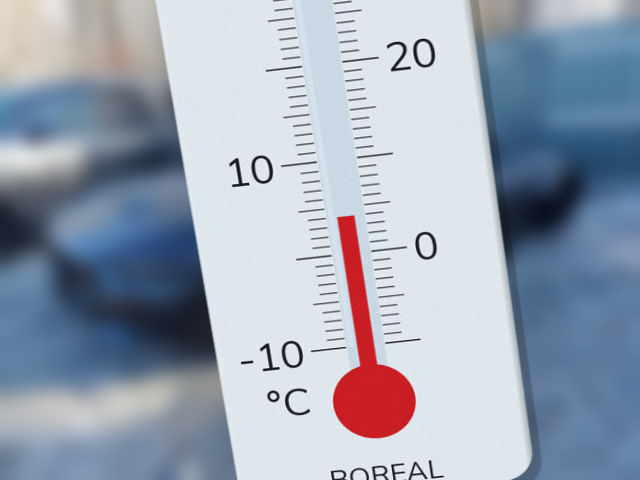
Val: 4 °C
